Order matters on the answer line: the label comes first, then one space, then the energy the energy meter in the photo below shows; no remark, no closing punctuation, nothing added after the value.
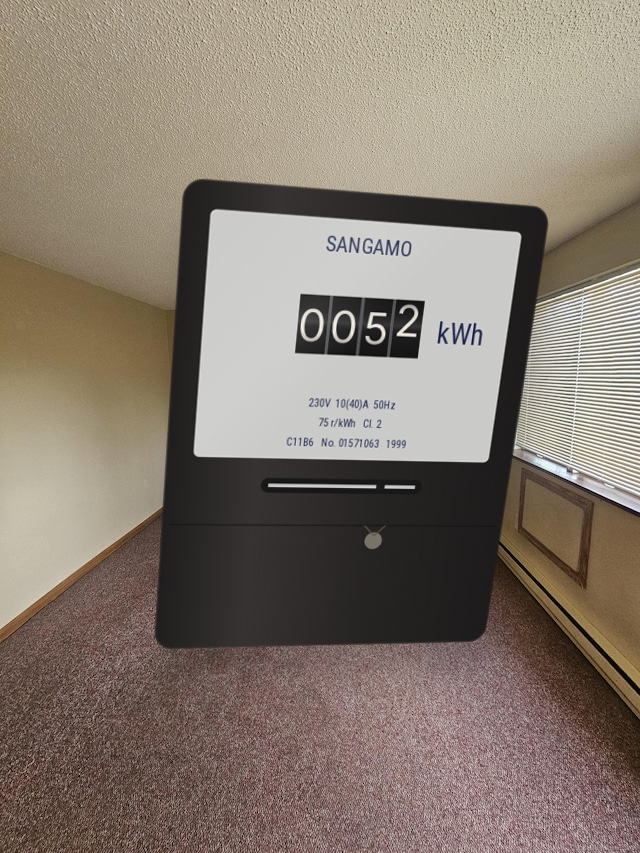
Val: 52 kWh
